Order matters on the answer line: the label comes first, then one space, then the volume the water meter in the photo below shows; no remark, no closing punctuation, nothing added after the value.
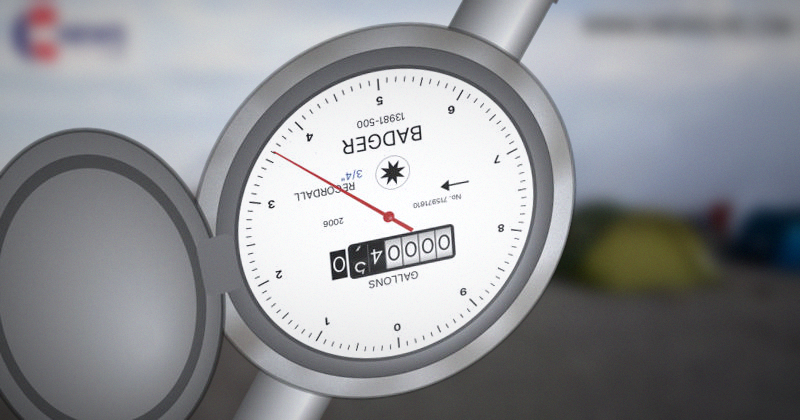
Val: 453.6 gal
